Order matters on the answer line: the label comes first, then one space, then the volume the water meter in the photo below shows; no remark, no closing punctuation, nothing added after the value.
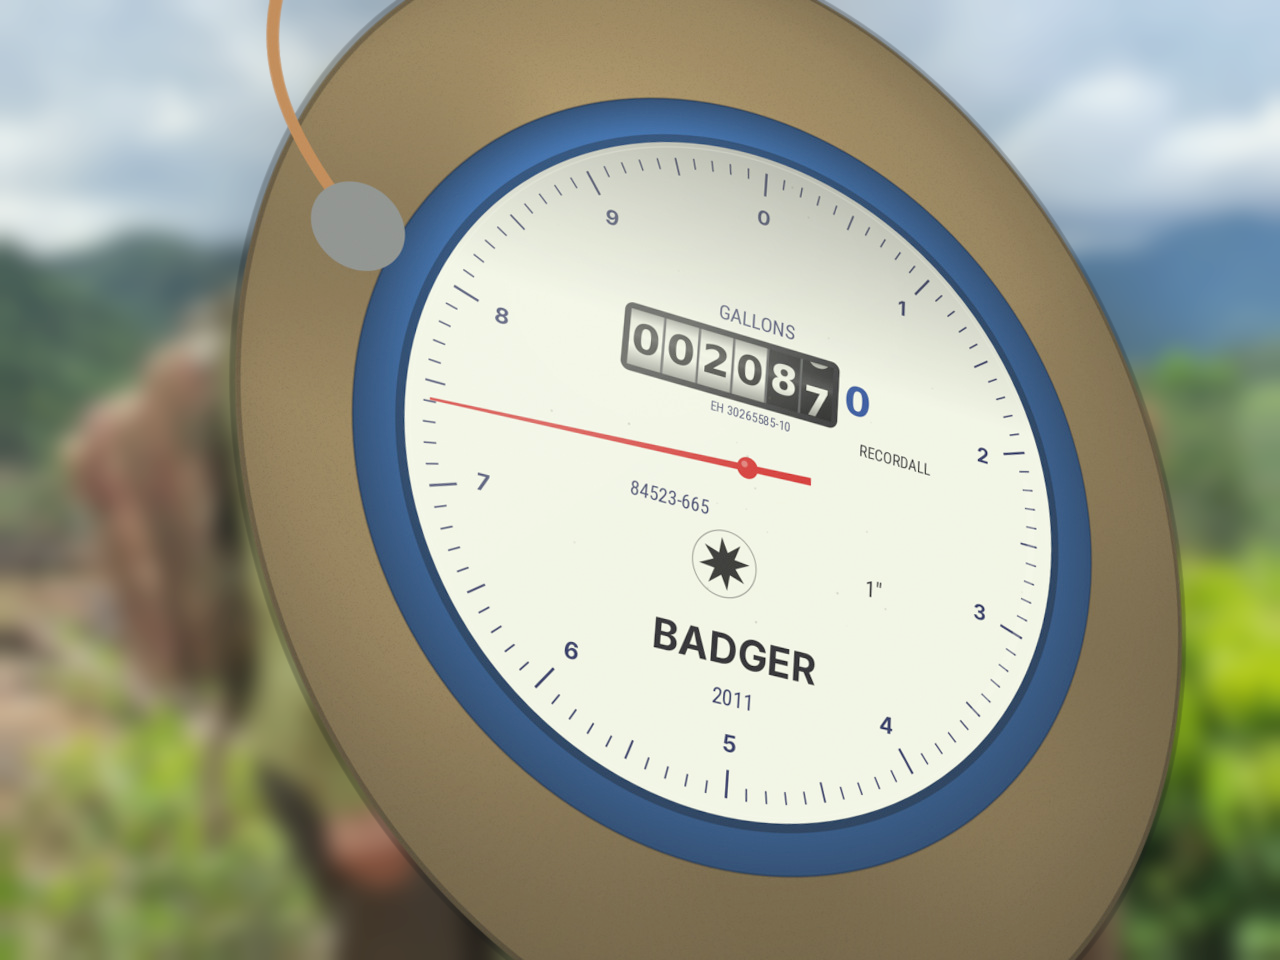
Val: 20867.4 gal
